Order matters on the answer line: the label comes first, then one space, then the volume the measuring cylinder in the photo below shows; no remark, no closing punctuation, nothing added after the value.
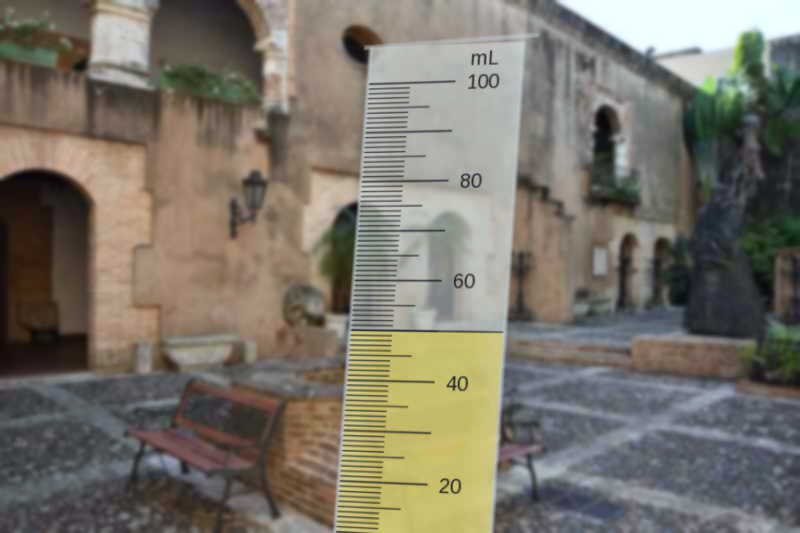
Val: 50 mL
